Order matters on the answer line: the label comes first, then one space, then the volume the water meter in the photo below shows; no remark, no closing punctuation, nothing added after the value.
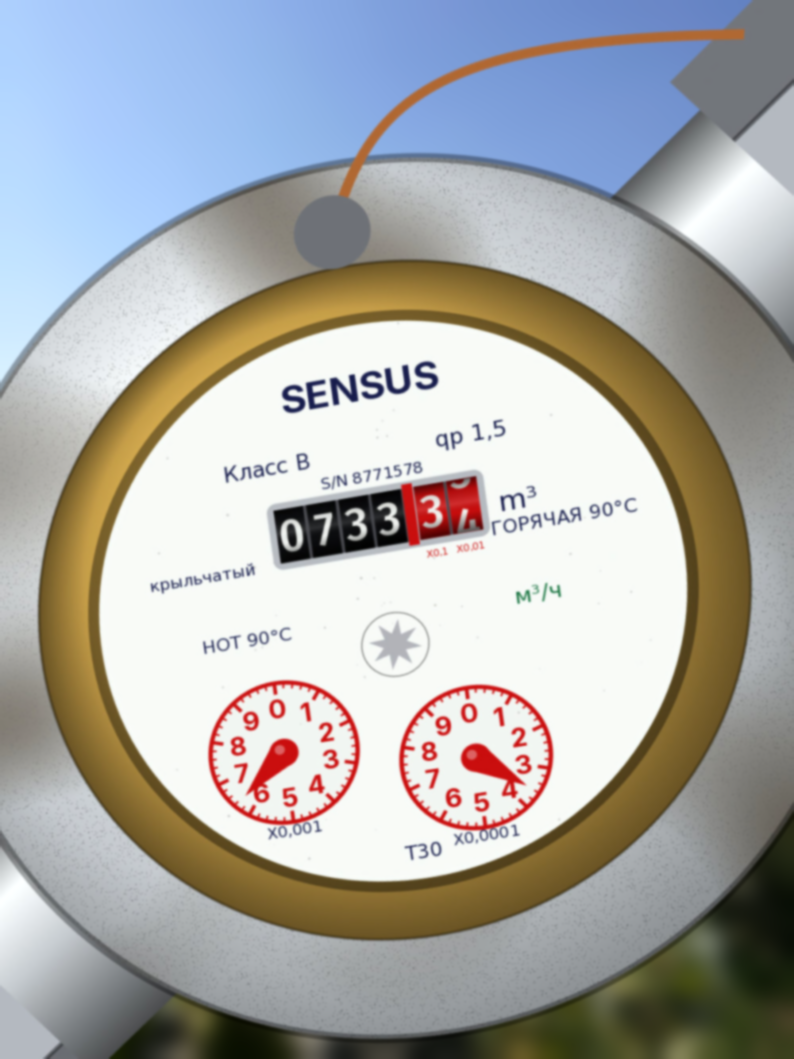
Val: 733.3363 m³
